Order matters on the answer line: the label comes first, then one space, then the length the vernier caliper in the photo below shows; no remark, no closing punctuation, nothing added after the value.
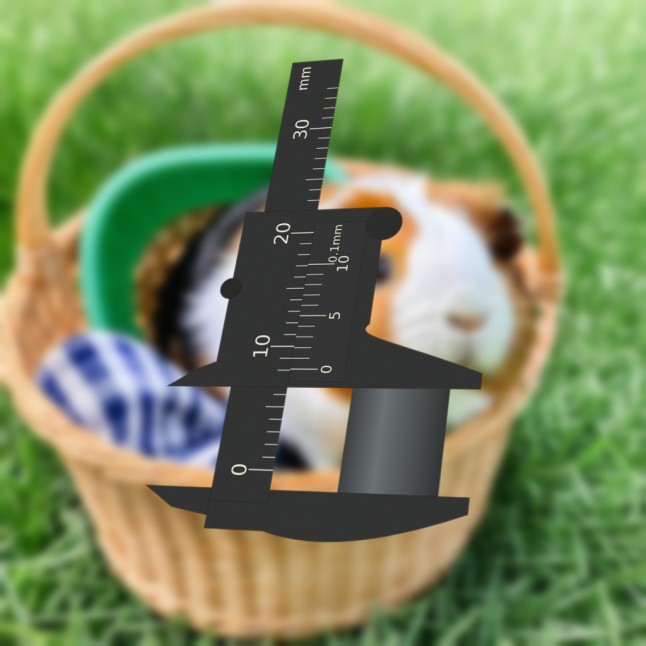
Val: 8.1 mm
